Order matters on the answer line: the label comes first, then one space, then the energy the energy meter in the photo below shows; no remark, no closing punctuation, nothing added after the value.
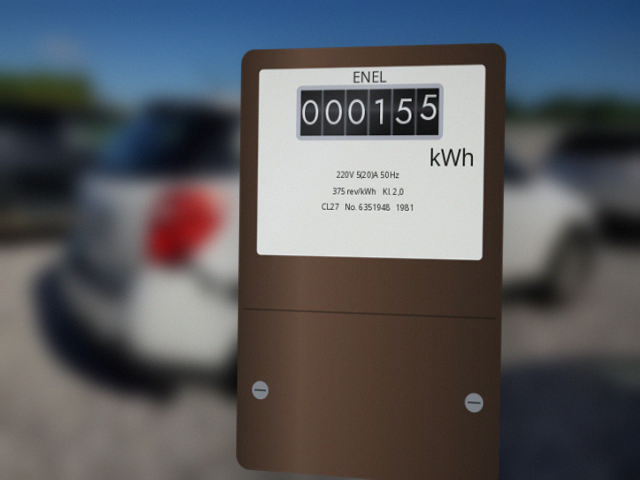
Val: 155 kWh
